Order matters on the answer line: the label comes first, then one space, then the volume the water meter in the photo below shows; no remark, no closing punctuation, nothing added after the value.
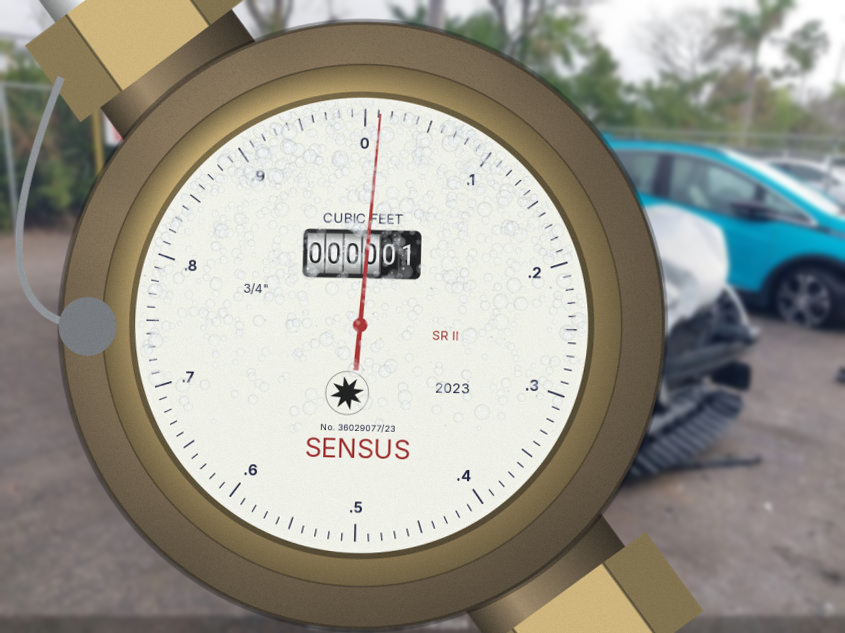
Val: 1.01 ft³
